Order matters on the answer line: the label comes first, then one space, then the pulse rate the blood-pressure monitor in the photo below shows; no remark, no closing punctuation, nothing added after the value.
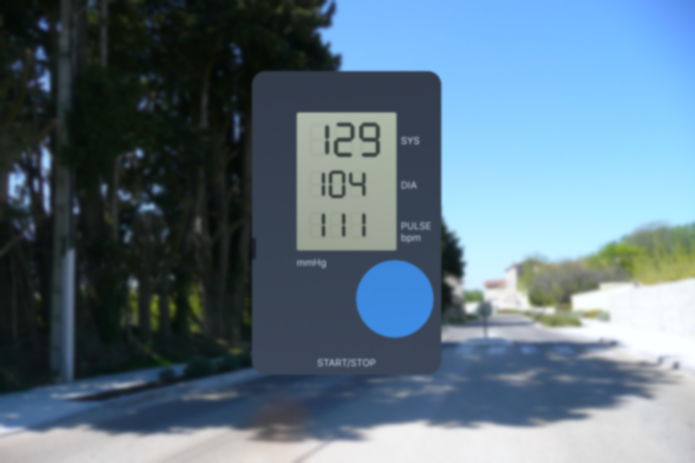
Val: 111 bpm
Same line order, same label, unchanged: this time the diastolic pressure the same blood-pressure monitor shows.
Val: 104 mmHg
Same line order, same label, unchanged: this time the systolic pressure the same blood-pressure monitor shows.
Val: 129 mmHg
